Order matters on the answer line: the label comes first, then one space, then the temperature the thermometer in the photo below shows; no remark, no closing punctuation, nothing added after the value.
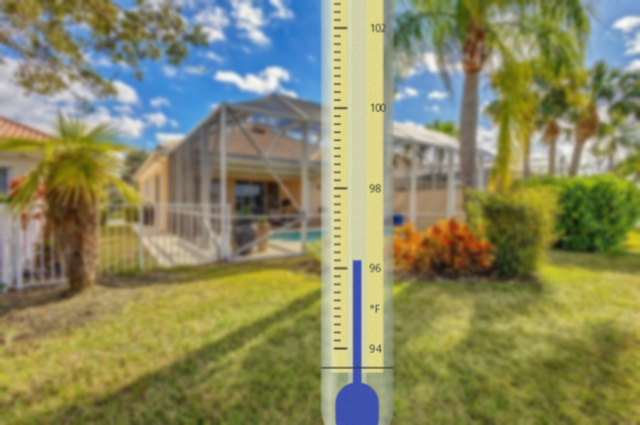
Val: 96.2 °F
